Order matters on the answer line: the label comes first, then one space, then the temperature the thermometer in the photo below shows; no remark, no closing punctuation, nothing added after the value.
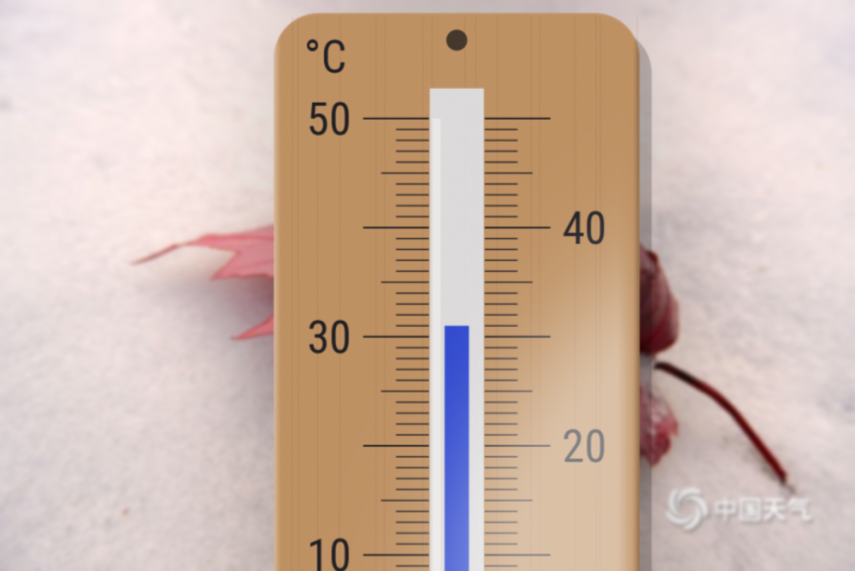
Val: 31 °C
